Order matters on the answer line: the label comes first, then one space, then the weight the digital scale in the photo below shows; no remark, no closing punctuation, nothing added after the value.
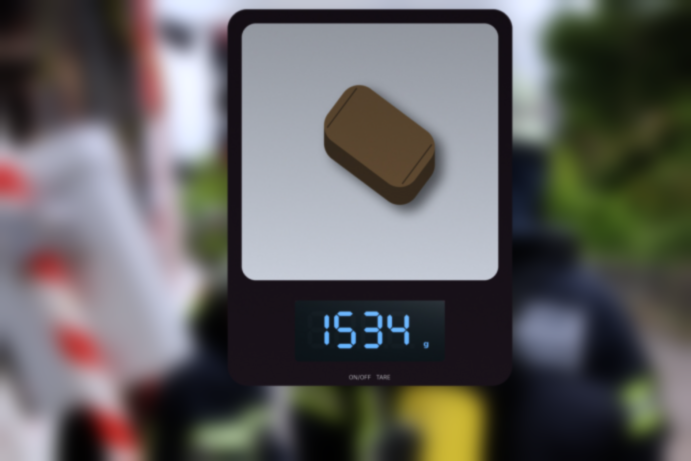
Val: 1534 g
